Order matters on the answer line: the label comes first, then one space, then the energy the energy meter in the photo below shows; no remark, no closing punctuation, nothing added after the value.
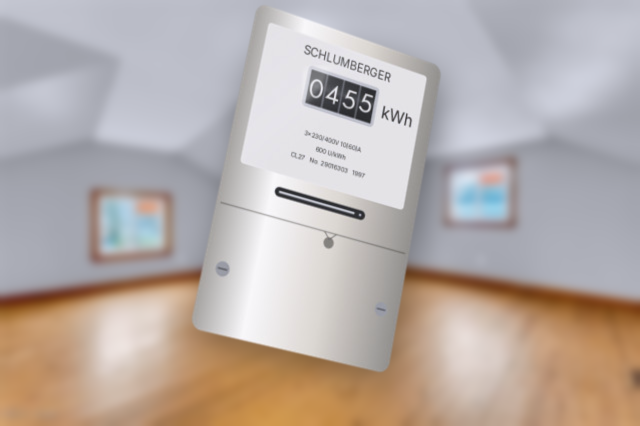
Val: 455 kWh
